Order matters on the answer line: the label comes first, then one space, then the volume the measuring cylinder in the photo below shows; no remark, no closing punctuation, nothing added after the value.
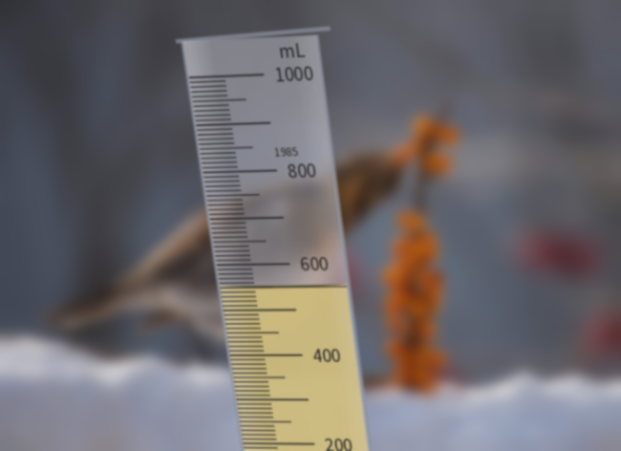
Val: 550 mL
